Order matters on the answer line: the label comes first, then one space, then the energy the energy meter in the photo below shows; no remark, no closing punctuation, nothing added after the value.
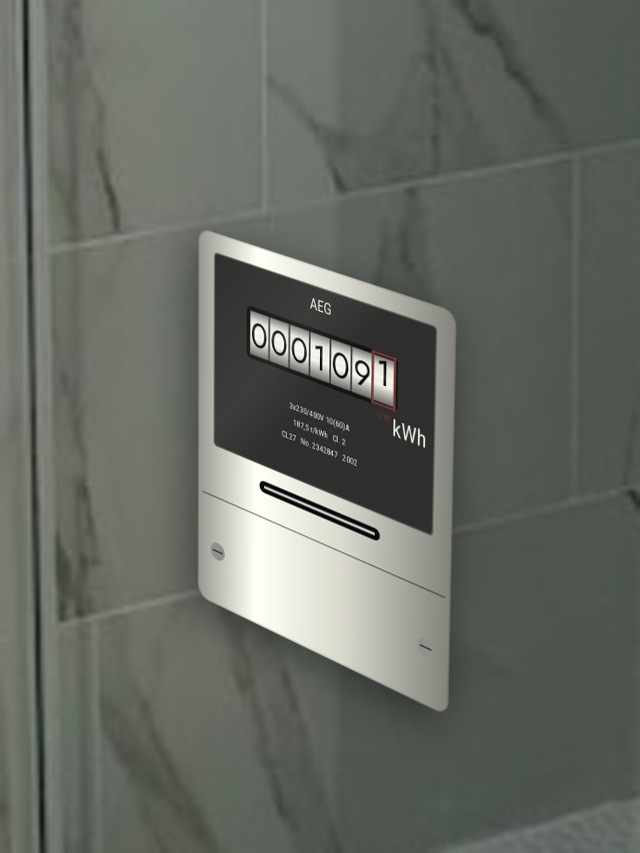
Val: 109.1 kWh
